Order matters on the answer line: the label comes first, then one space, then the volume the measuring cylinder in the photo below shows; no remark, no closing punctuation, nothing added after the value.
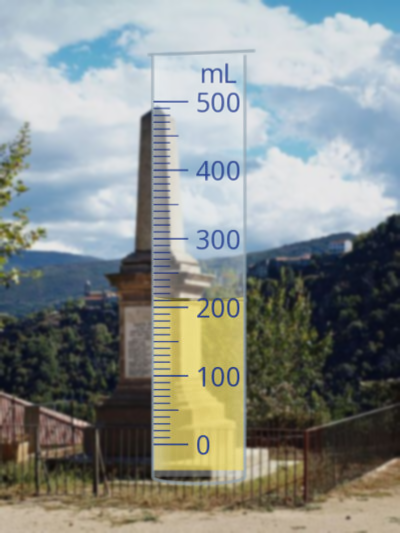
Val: 210 mL
